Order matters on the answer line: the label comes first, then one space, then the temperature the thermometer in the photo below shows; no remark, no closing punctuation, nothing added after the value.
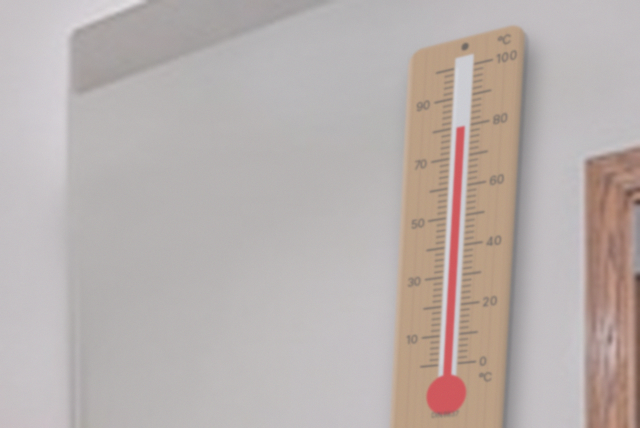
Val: 80 °C
